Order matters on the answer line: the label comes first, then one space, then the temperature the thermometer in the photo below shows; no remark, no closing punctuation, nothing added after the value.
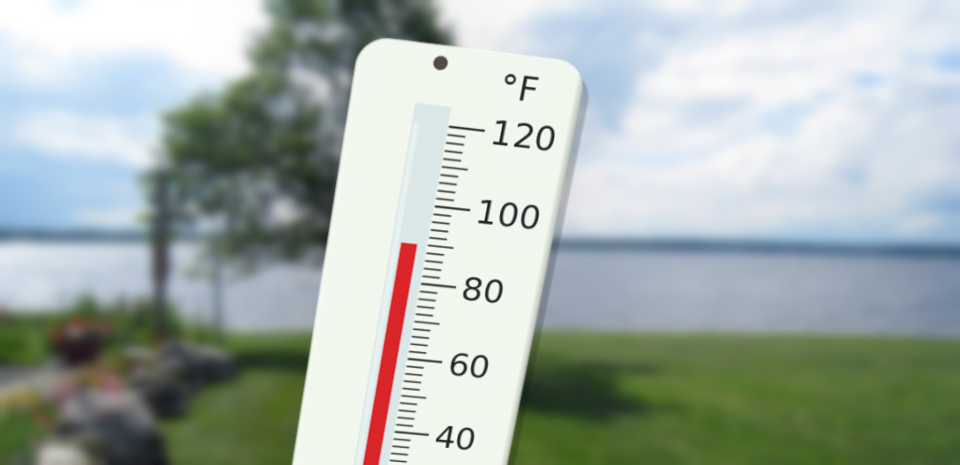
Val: 90 °F
